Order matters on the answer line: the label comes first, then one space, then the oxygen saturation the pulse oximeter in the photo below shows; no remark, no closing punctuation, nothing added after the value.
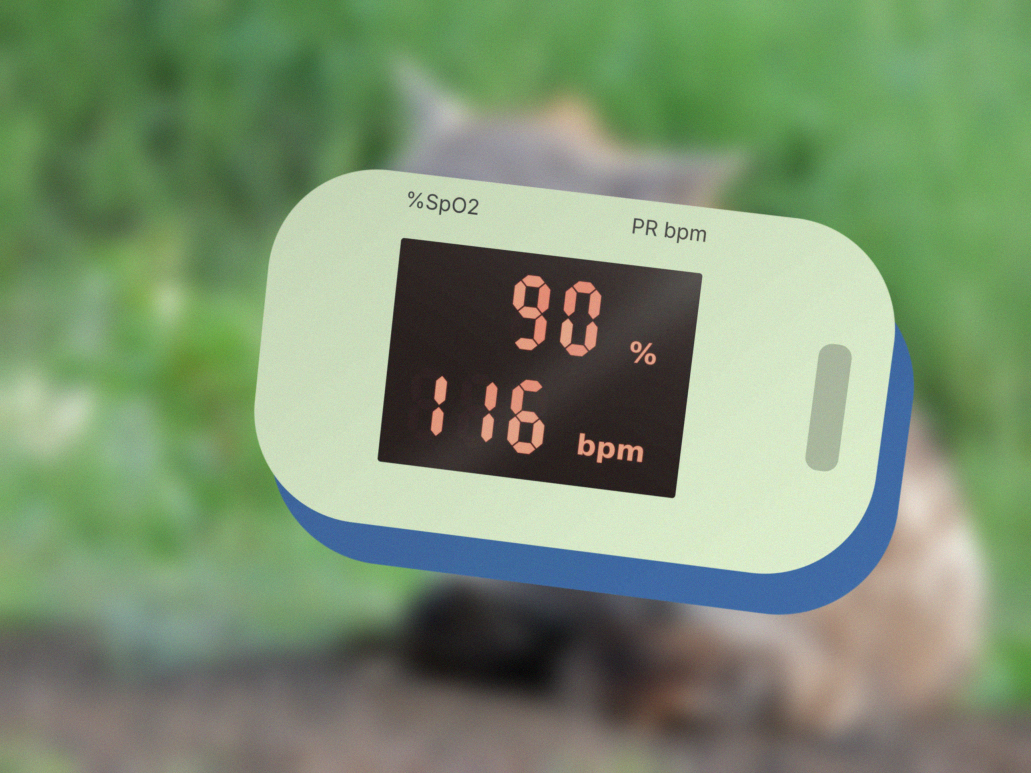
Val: 90 %
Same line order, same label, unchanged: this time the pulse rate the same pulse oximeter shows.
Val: 116 bpm
